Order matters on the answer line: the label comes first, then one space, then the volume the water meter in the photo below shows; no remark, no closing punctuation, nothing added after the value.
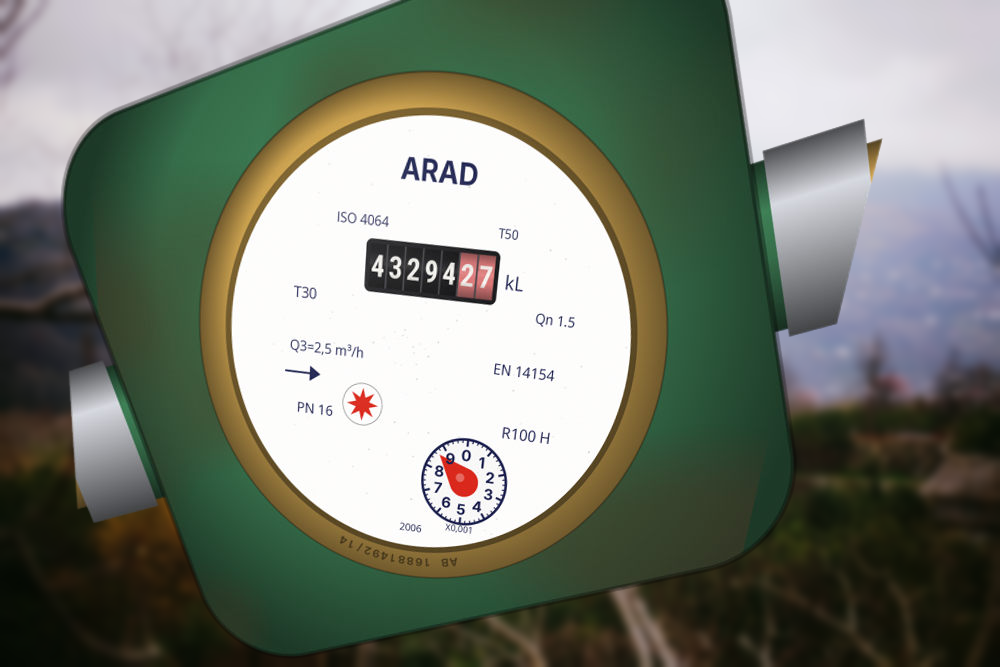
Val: 43294.278 kL
